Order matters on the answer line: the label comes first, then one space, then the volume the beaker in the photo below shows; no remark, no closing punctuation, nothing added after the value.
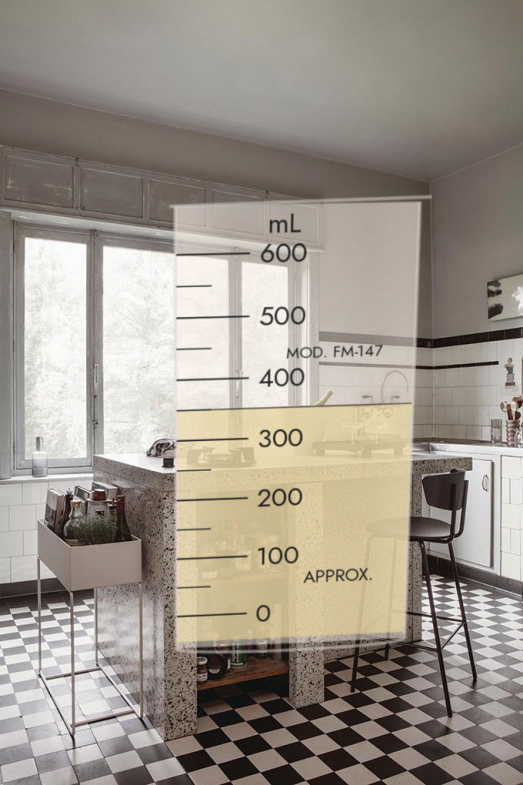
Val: 350 mL
